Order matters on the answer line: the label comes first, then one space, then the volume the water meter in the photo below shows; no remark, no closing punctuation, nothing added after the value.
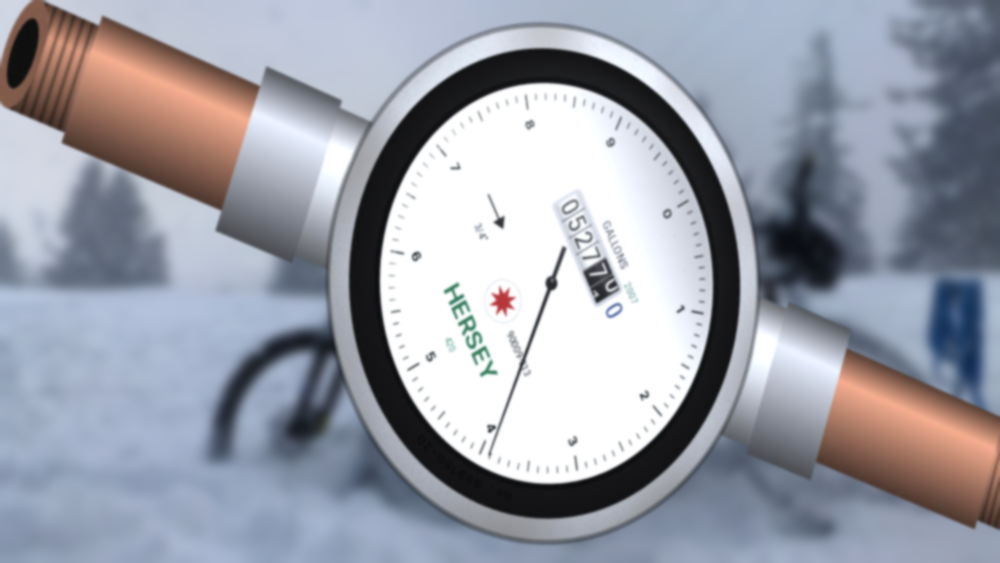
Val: 527703.9 gal
